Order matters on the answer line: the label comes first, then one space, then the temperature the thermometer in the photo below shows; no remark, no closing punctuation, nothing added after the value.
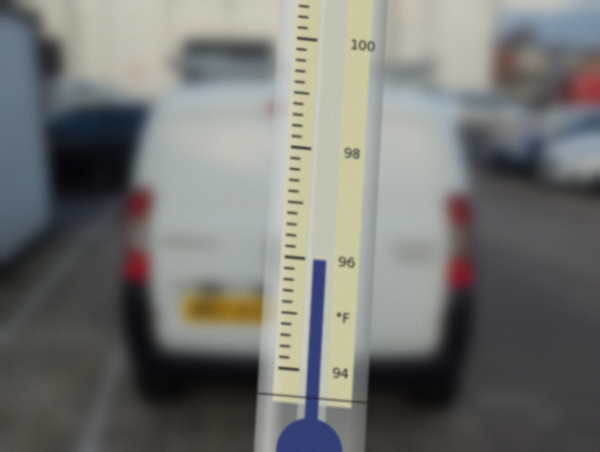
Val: 96 °F
